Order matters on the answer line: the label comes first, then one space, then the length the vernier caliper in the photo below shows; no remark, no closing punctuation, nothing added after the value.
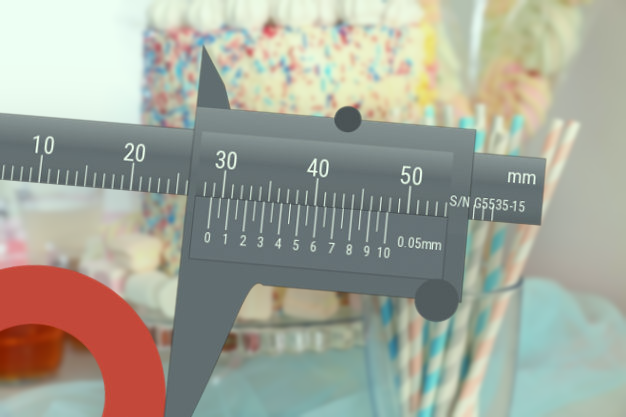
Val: 28.8 mm
